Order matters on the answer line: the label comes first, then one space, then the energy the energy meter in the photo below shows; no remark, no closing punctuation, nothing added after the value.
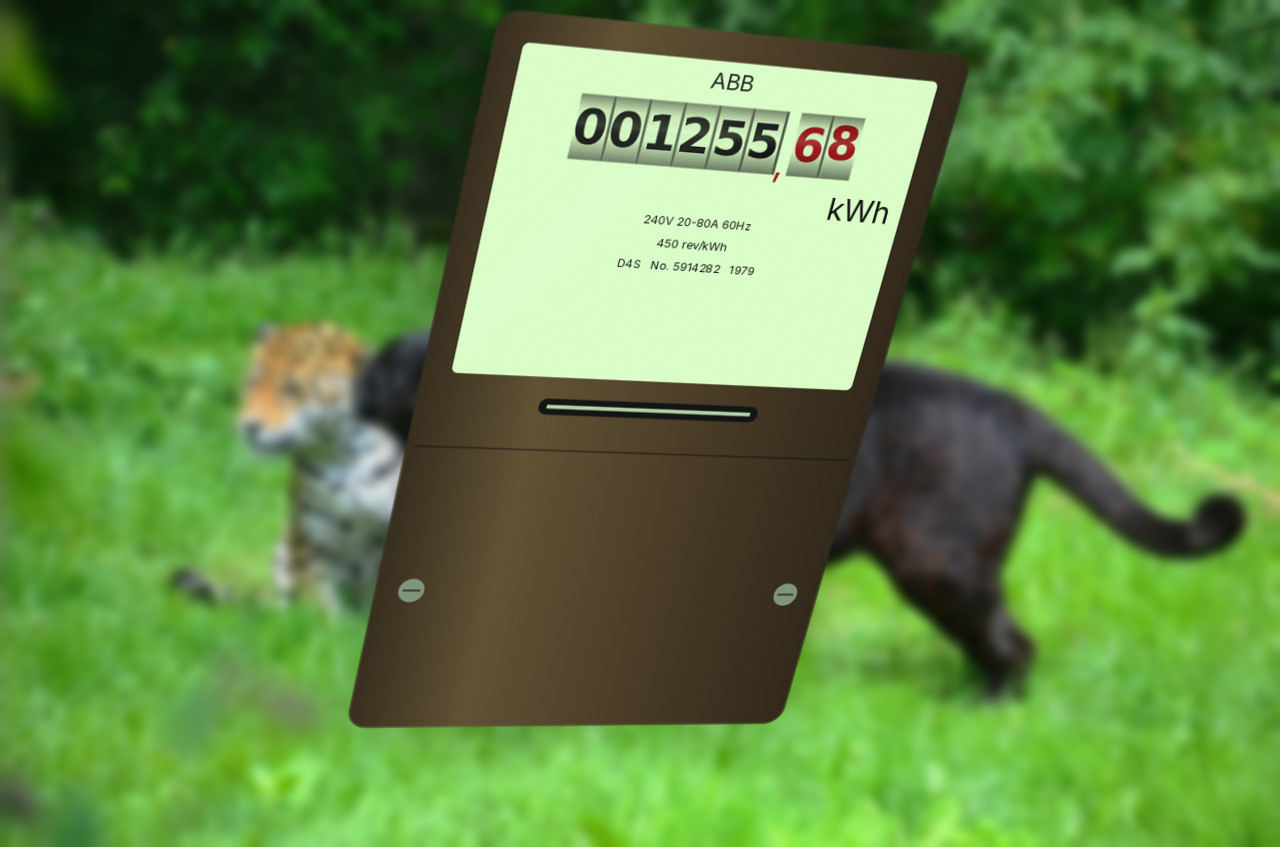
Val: 1255.68 kWh
